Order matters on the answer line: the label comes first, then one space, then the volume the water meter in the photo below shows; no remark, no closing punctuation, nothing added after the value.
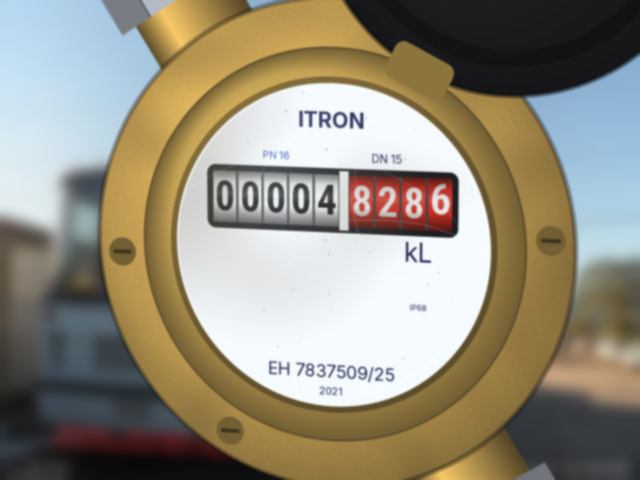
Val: 4.8286 kL
